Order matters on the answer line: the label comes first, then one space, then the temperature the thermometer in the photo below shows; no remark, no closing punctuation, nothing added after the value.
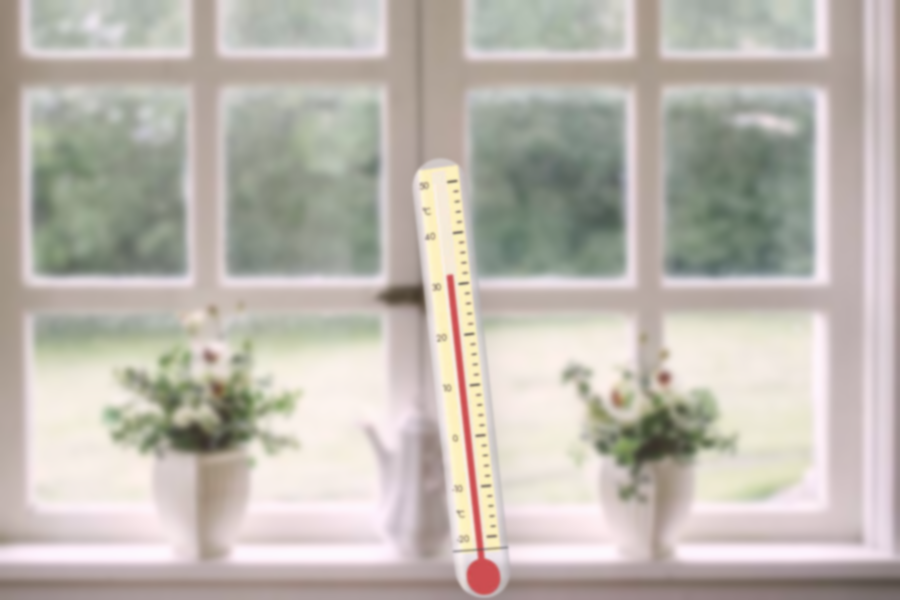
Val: 32 °C
